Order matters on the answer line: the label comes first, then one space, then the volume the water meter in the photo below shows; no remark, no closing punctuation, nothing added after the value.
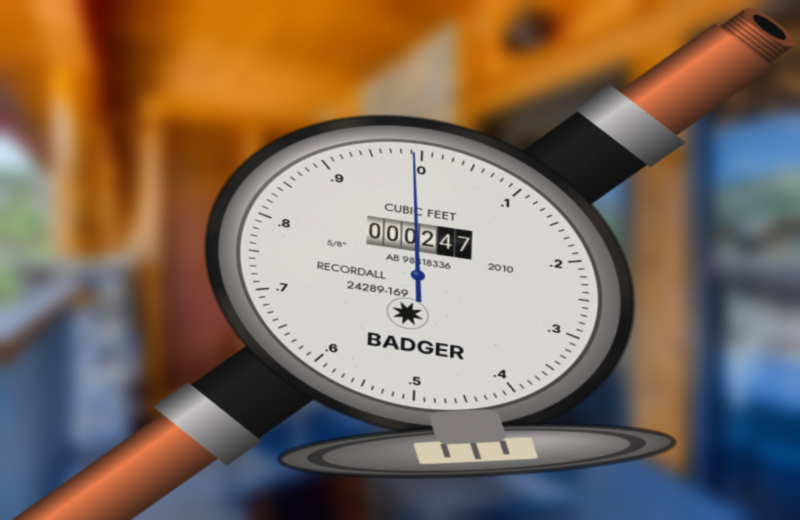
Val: 246.99 ft³
